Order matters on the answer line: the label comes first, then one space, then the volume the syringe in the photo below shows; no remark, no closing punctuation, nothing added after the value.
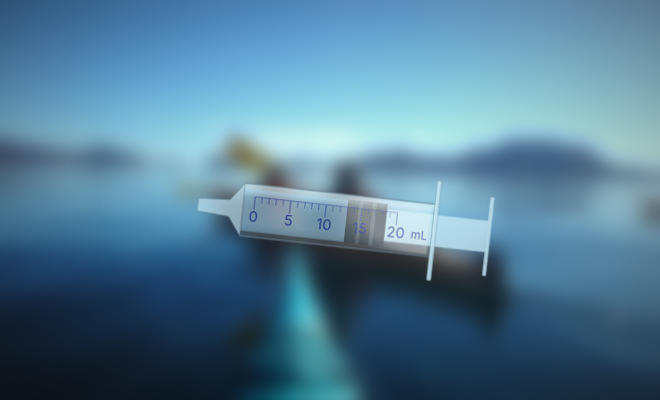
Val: 13 mL
